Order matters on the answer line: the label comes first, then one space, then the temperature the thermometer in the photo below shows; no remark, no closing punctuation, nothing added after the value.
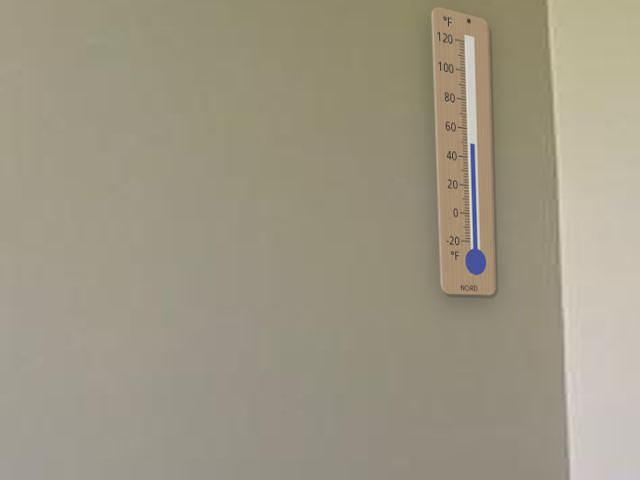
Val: 50 °F
